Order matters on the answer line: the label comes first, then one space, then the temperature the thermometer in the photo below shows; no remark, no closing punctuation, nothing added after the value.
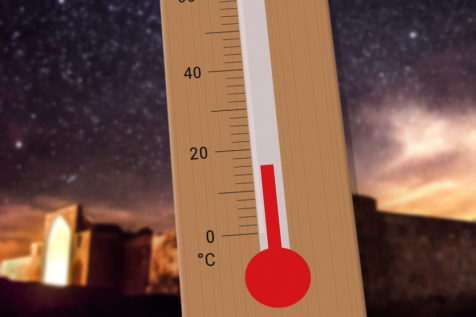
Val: 16 °C
